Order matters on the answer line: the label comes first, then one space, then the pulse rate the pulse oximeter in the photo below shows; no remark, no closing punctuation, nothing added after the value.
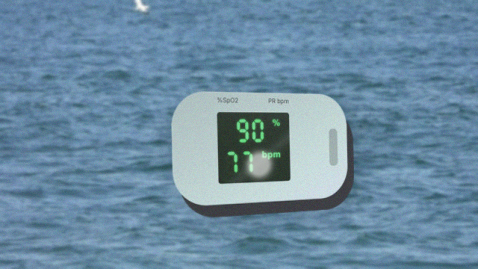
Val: 77 bpm
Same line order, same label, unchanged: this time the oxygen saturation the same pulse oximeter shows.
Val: 90 %
